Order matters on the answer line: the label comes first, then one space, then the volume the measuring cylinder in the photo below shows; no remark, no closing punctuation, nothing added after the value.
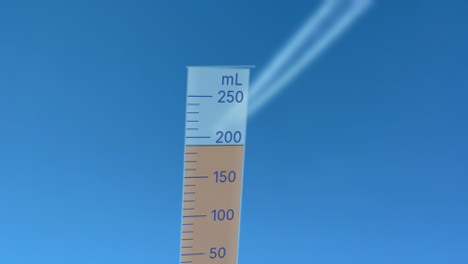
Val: 190 mL
